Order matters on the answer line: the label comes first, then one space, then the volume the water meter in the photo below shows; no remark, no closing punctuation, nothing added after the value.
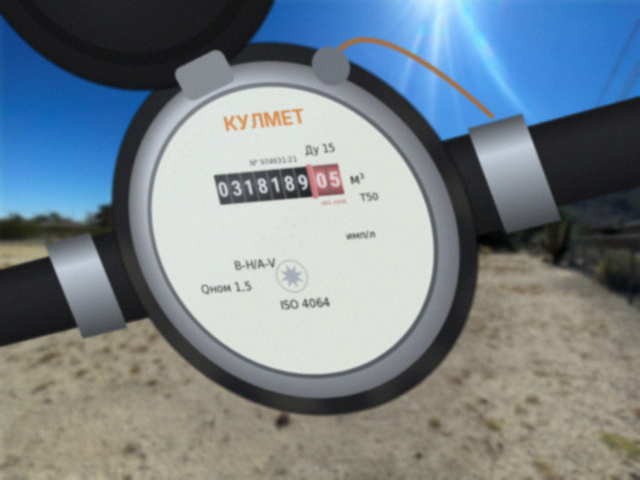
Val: 318189.05 m³
